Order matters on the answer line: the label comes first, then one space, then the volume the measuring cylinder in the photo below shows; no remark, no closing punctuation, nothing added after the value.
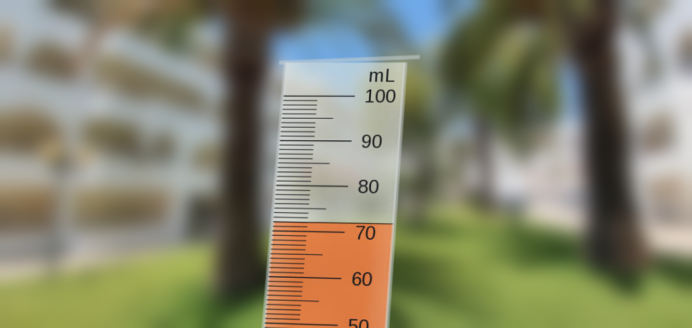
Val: 72 mL
